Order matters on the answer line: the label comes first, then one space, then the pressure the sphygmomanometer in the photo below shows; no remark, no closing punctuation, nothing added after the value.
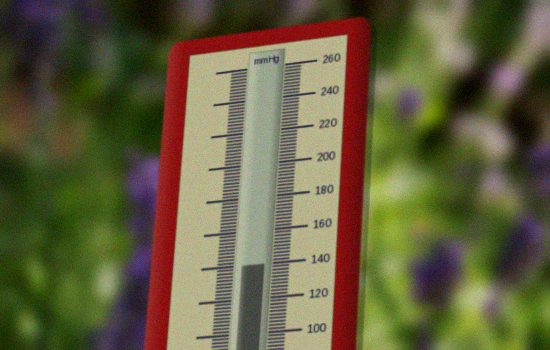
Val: 140 mmHg
